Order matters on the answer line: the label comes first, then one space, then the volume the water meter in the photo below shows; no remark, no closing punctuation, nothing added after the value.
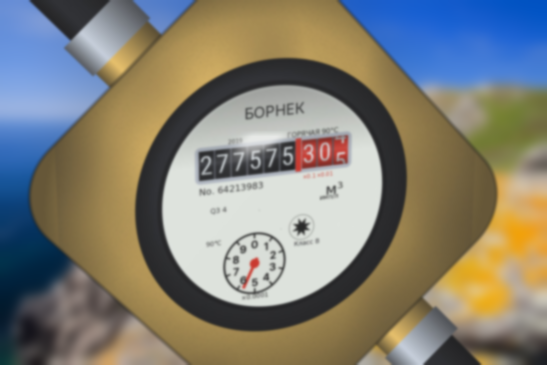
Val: 277575.3045 m³
